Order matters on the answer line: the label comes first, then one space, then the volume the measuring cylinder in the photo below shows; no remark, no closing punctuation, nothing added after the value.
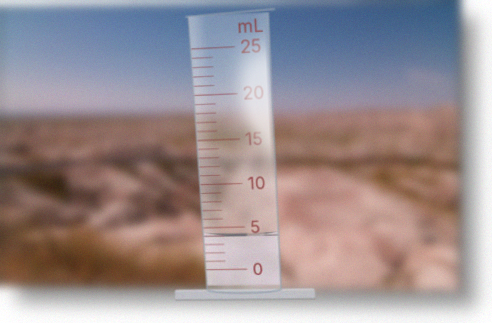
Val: 4 mL
